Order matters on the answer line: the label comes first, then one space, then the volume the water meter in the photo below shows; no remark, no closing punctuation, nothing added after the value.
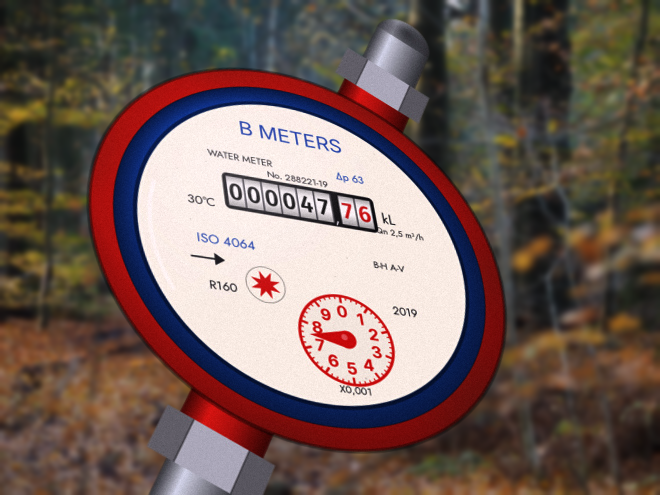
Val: 47.767 kL
